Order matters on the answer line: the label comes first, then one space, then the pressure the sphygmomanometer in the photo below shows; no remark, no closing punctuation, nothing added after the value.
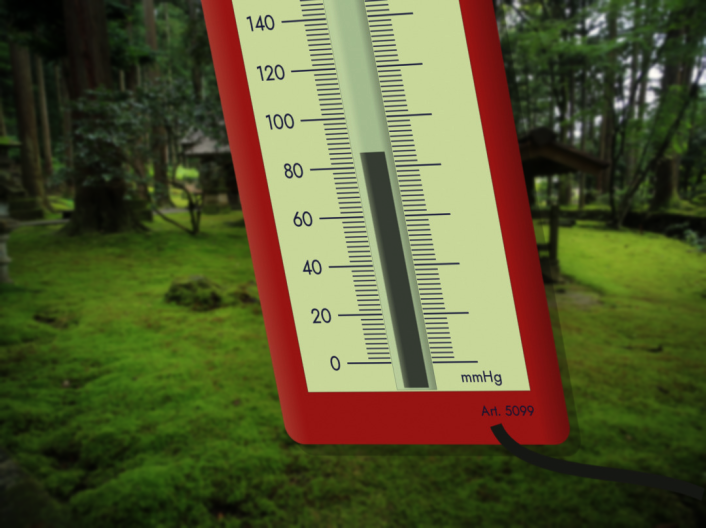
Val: 86 mmHg
